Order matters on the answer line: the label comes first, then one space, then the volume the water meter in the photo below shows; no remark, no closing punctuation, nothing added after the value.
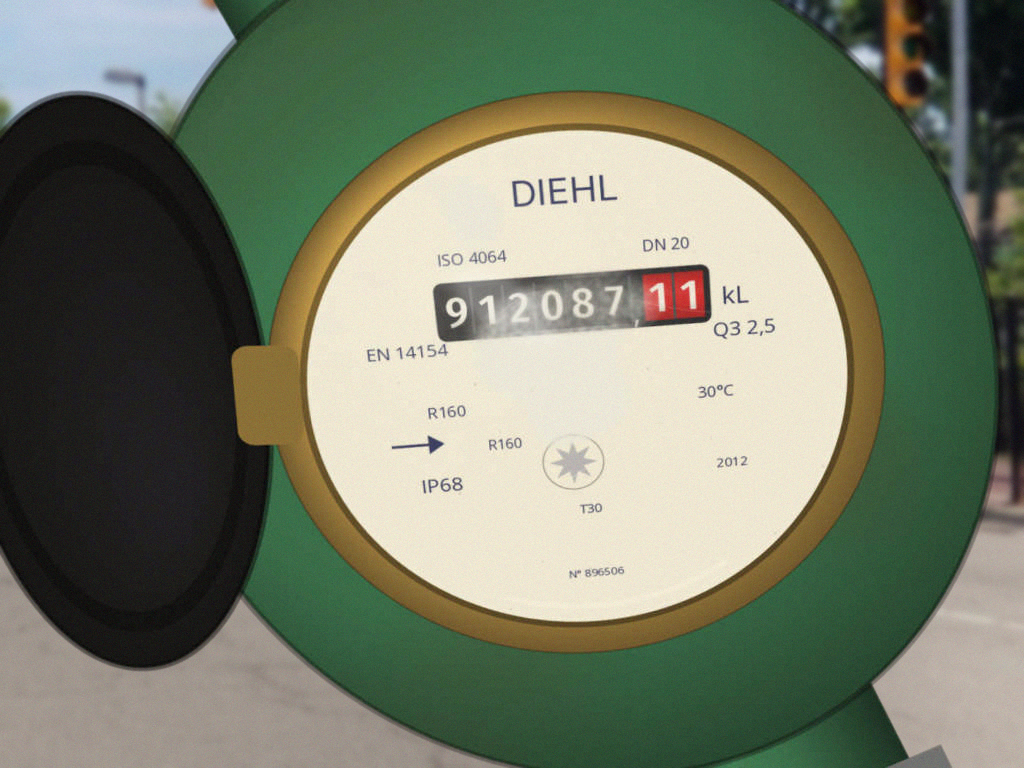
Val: 912087.11 kL
